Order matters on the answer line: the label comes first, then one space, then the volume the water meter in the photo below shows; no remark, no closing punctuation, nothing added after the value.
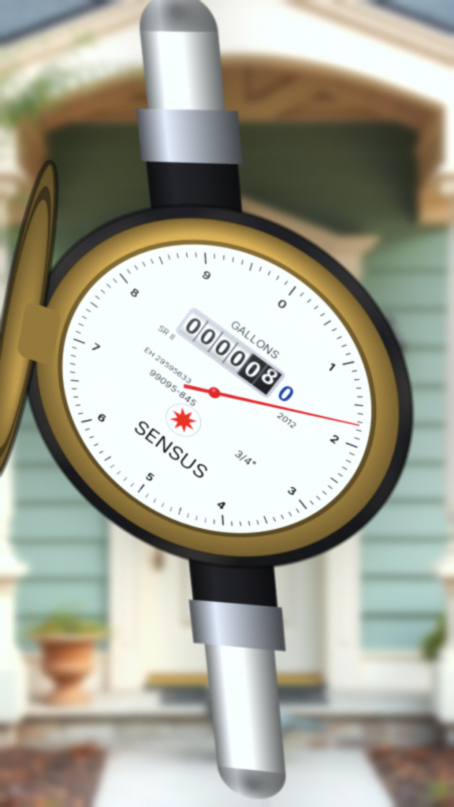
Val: 81.7 gal
